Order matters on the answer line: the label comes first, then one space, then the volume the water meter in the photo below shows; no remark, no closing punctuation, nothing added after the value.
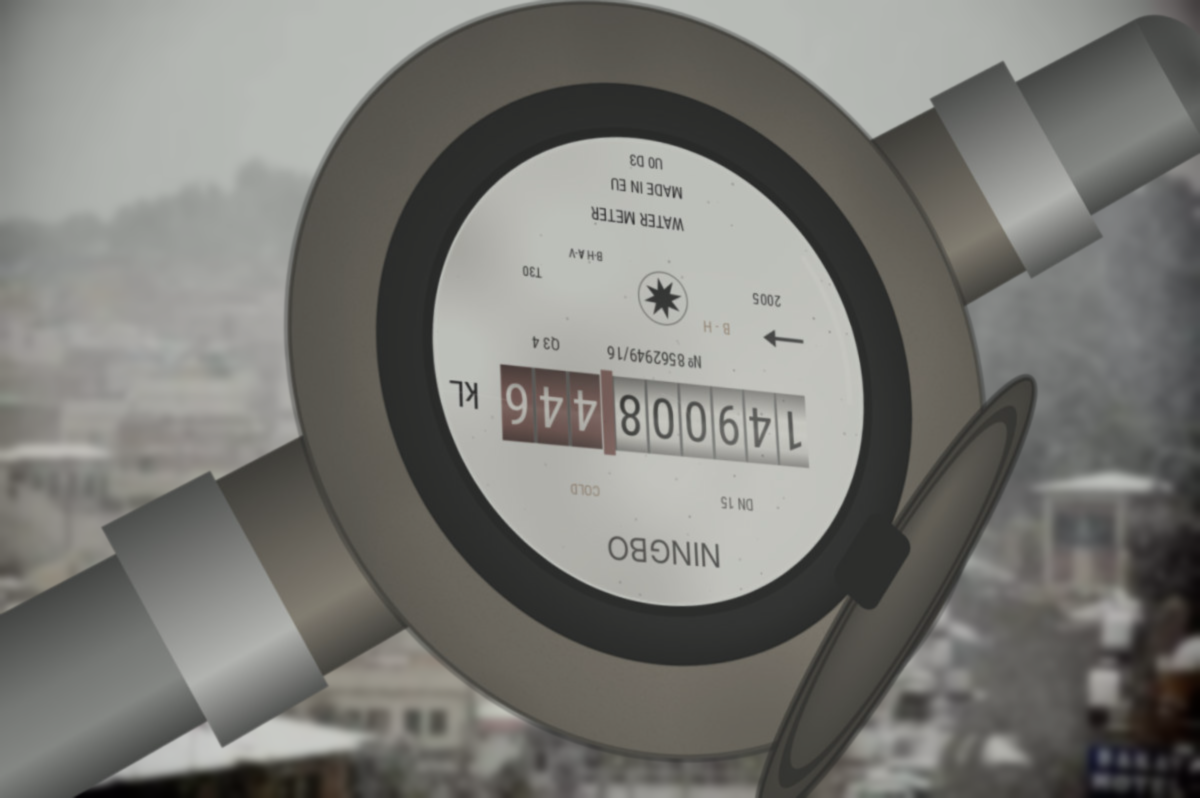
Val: 149008.446 kL
